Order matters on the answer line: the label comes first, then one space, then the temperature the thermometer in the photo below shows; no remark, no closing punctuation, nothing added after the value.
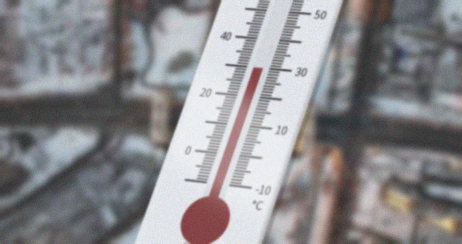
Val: 30 °C
